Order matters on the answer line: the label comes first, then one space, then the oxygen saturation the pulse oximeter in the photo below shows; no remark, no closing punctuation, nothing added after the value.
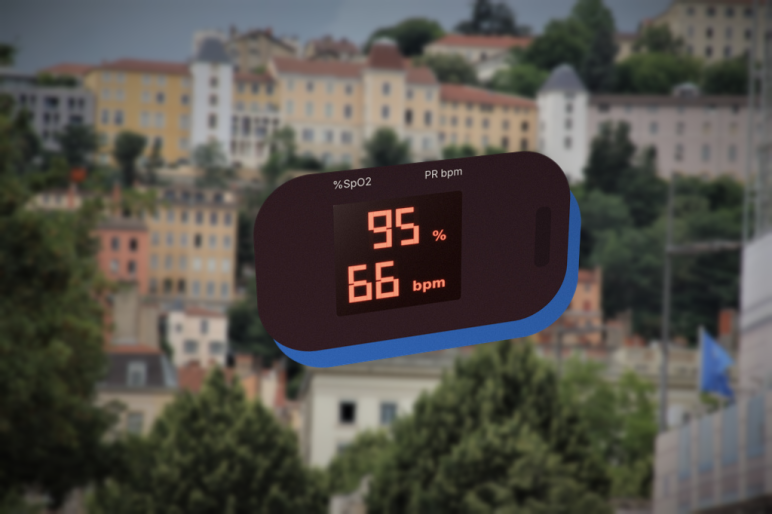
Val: 95 %
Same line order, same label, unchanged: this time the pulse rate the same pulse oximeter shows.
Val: 66 bpm
